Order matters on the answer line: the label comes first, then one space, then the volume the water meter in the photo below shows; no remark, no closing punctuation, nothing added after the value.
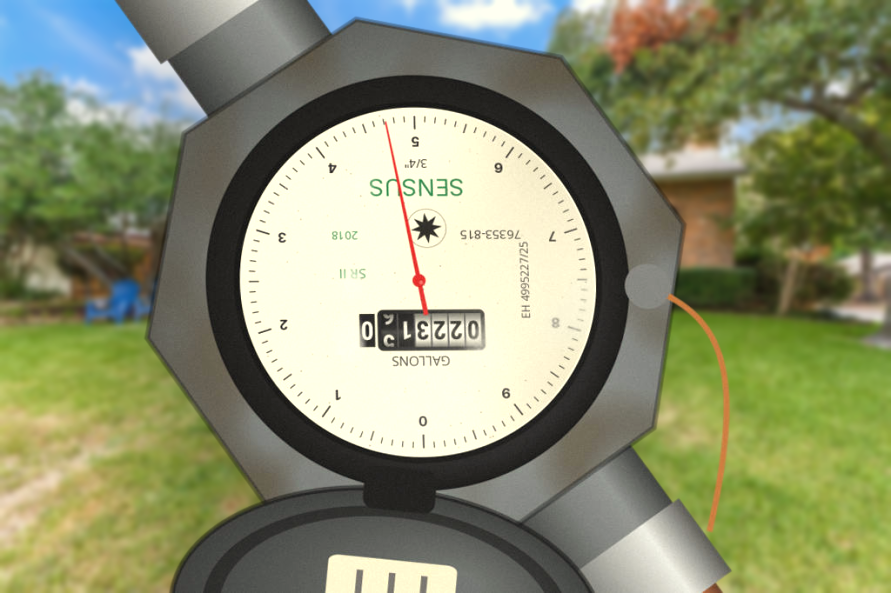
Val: 223154.7 gal
